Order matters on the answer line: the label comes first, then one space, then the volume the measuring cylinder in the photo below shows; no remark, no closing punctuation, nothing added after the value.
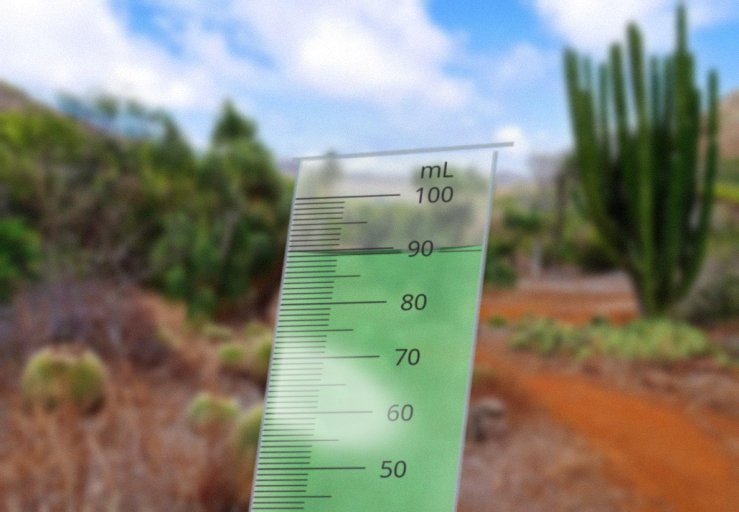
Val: 89 mL
